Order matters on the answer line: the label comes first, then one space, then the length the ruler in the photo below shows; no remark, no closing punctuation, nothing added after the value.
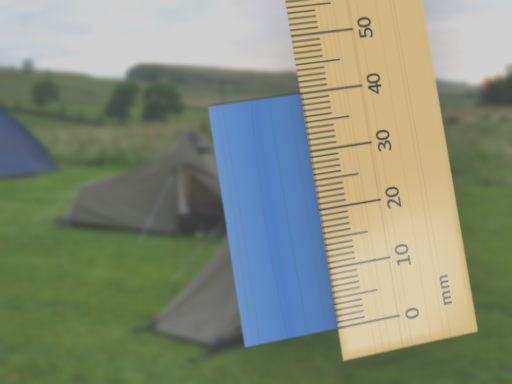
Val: 40 mm
